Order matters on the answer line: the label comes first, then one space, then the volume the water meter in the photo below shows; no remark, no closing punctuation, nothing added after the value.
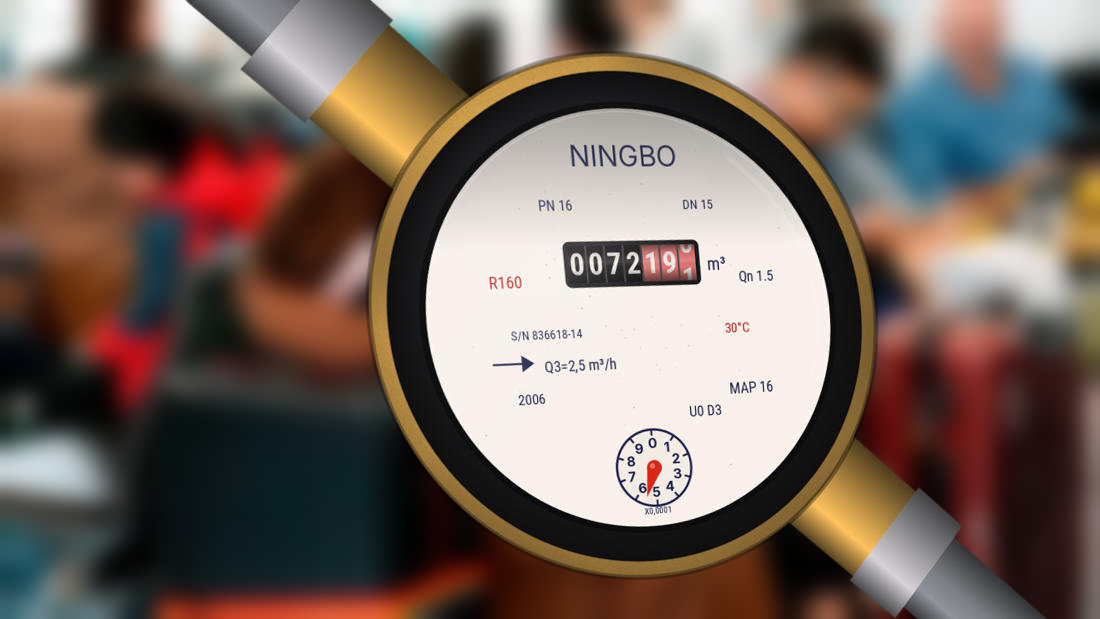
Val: 72.1905 m³
